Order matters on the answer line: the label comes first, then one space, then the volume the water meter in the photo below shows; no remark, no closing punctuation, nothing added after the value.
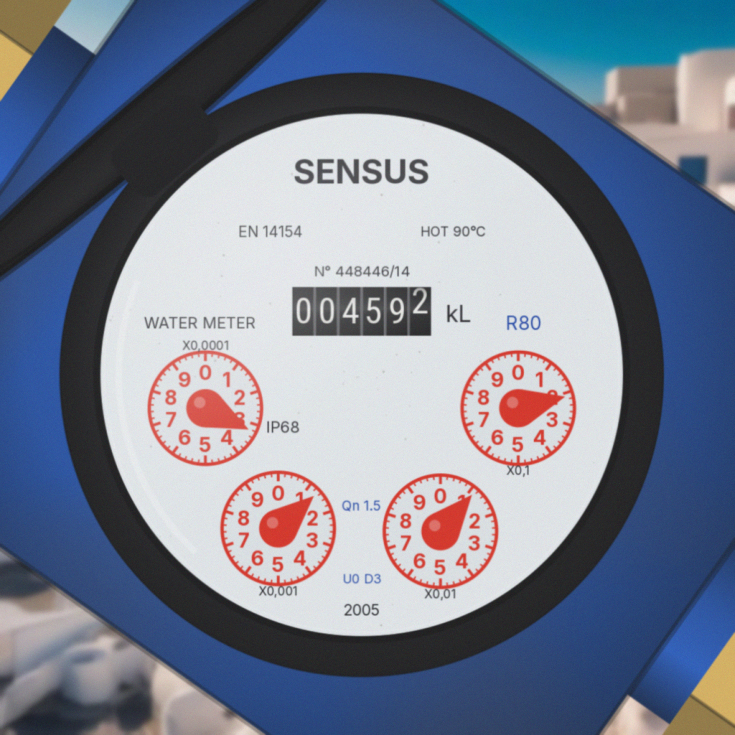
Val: 4592.2113 kL
